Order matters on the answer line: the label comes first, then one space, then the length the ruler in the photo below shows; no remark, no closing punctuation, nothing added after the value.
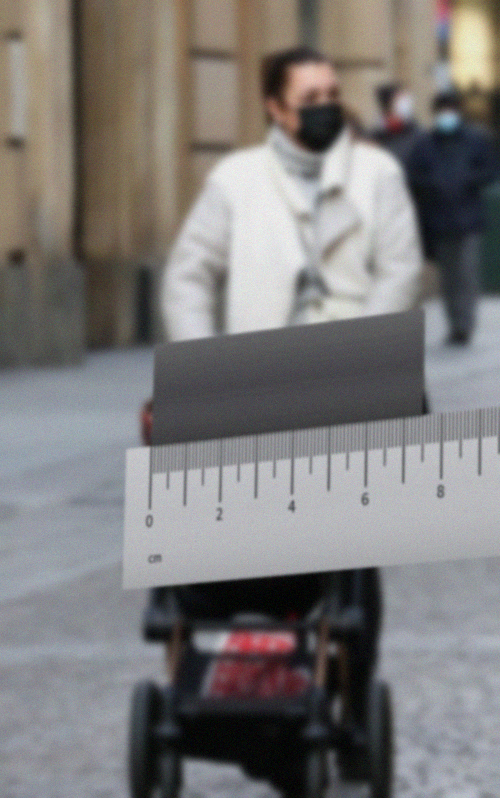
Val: 7.5 cm
